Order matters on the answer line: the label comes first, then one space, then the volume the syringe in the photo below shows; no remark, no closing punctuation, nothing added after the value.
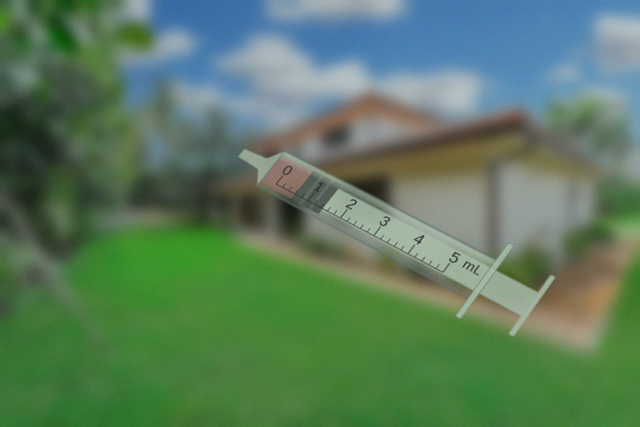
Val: 0.6 mL
